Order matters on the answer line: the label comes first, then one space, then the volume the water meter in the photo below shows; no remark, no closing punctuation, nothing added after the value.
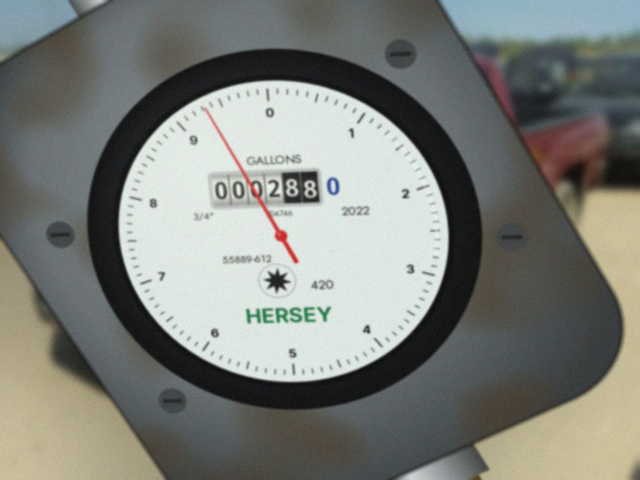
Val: 2879.3 gal
